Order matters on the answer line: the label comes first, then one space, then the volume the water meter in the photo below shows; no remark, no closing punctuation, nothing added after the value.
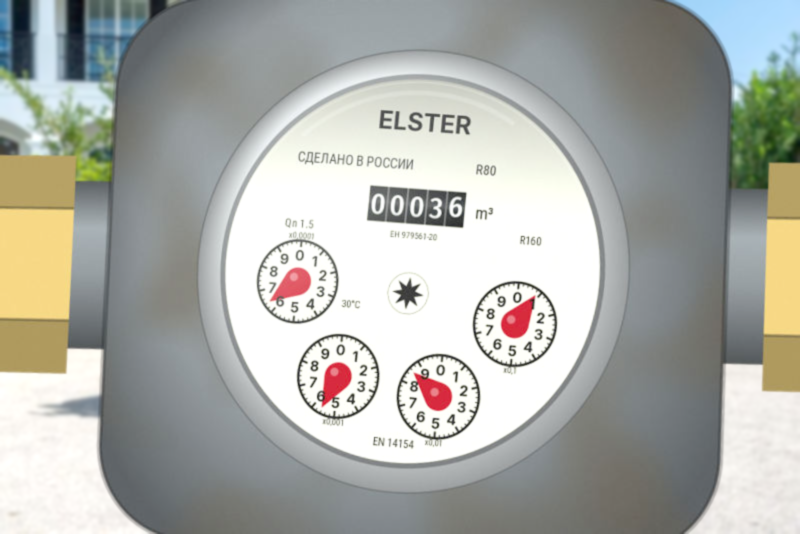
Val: 36.0856 m³
